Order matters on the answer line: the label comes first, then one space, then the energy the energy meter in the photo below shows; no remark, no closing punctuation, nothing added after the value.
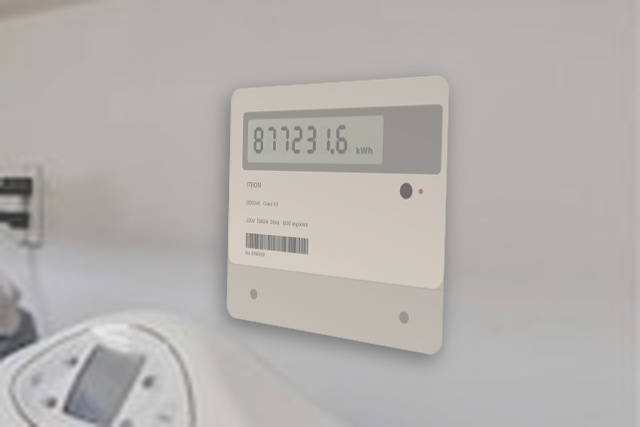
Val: 877231.6 kWh
